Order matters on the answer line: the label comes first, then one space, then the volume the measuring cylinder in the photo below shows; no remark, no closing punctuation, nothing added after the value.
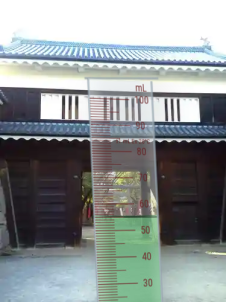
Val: 55 mL
